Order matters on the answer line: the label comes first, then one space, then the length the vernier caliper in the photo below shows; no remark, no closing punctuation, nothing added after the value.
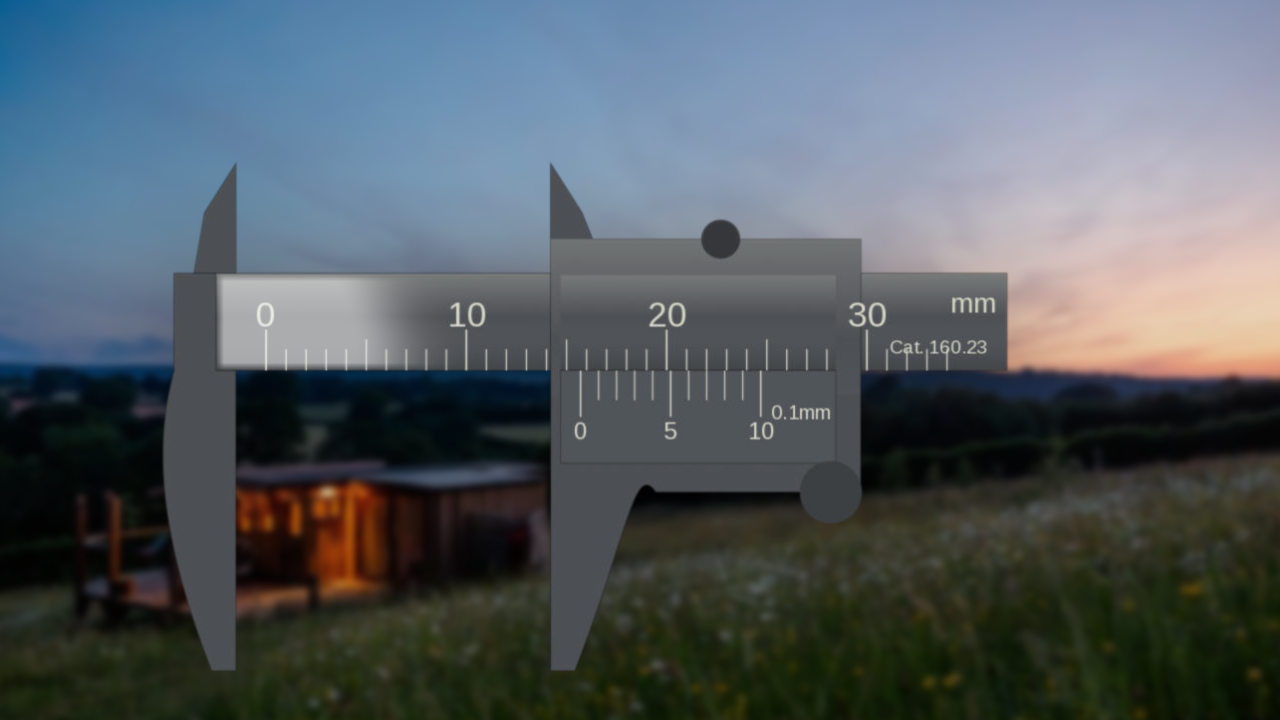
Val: 15.7 mm
